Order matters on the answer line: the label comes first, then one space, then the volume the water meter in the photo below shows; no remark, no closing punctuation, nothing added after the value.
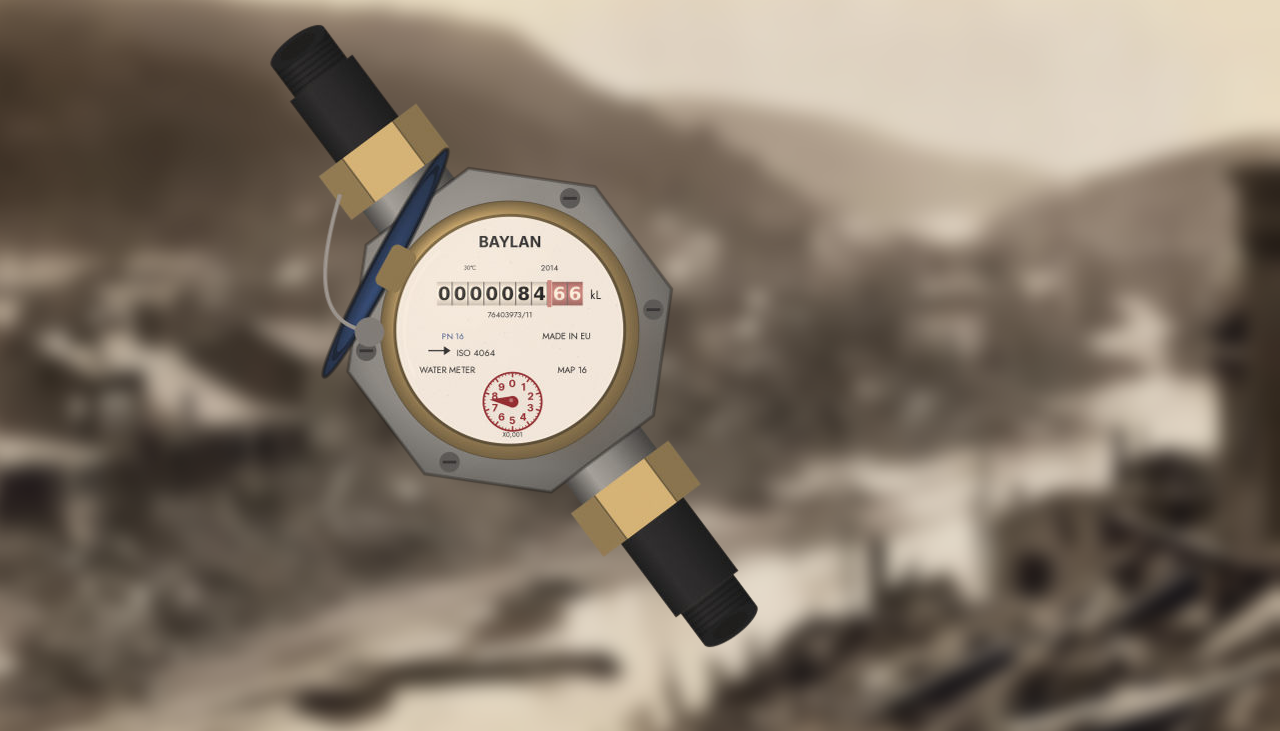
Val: 84.667 kL
